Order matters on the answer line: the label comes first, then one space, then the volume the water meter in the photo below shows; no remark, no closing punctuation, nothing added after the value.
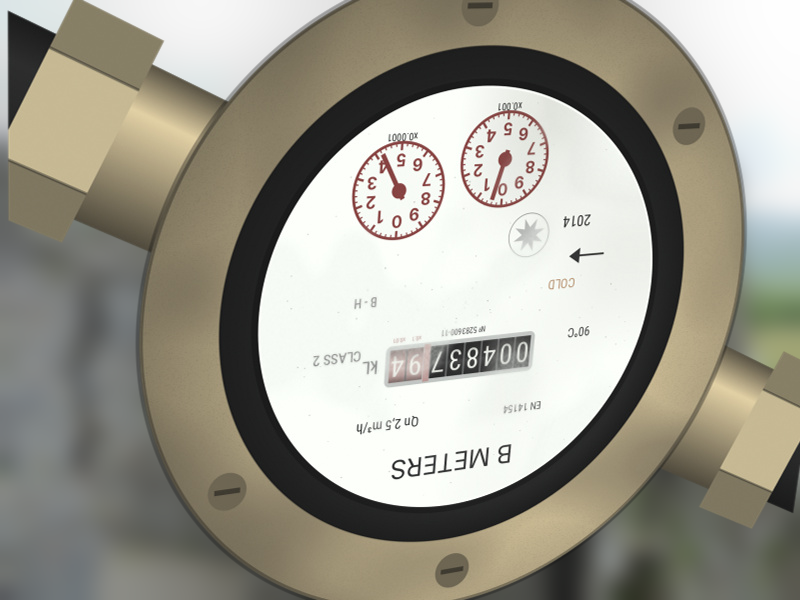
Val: 4837.9404 kL
